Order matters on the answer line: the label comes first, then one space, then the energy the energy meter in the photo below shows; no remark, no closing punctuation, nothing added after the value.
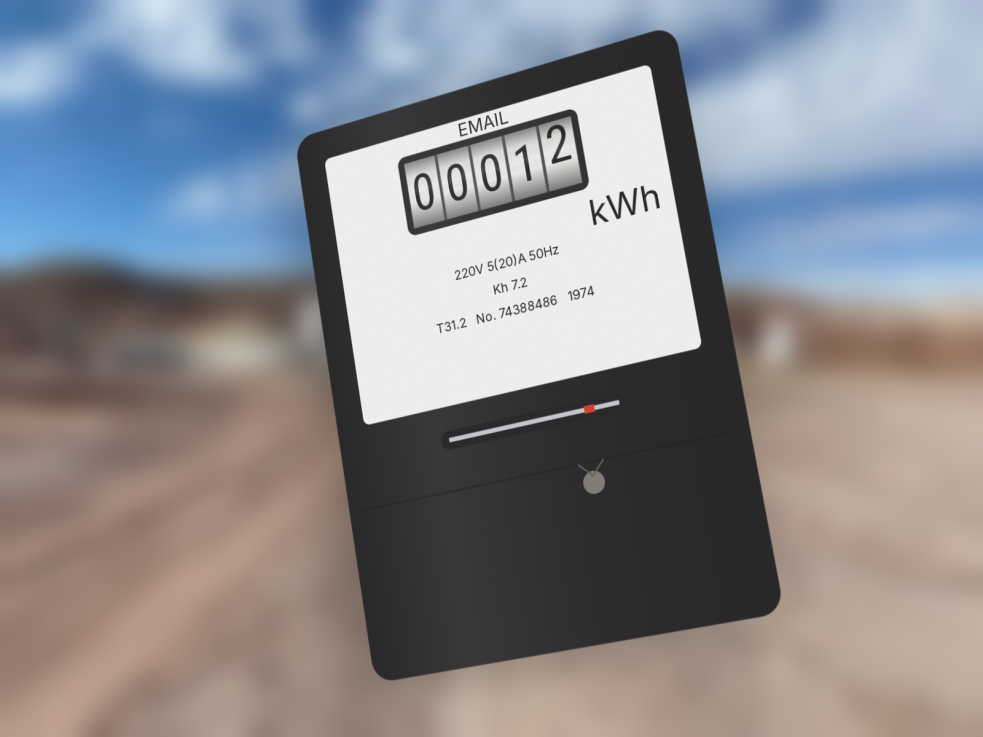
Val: 12 kWh
